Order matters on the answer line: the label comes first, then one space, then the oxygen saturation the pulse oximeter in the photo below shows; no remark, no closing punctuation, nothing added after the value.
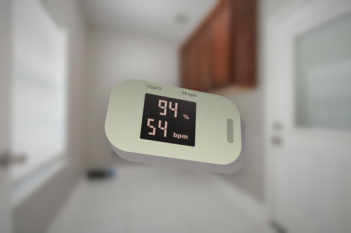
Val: 94 %
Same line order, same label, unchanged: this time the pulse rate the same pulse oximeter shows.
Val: 54 bpm
